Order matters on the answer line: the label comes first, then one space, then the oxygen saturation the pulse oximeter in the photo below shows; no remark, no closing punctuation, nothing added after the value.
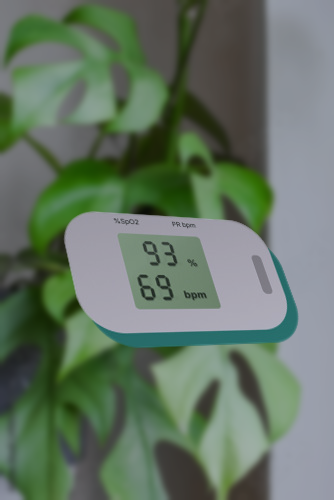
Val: 93 %
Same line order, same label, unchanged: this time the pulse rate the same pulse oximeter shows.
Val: 69 bpm
